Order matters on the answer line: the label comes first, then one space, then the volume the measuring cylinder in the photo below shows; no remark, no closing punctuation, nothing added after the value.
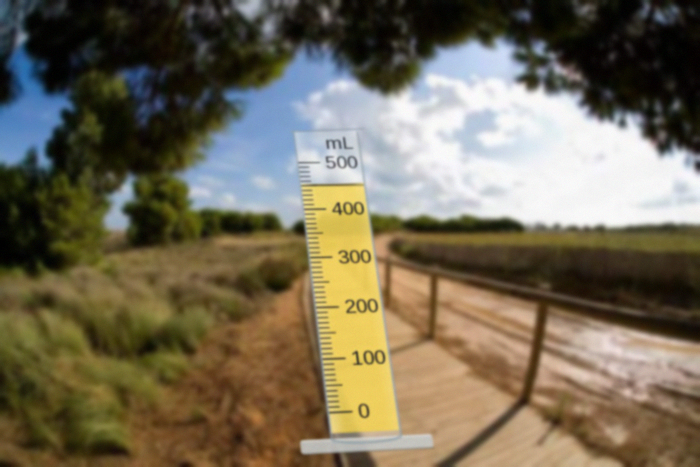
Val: 450 mL
